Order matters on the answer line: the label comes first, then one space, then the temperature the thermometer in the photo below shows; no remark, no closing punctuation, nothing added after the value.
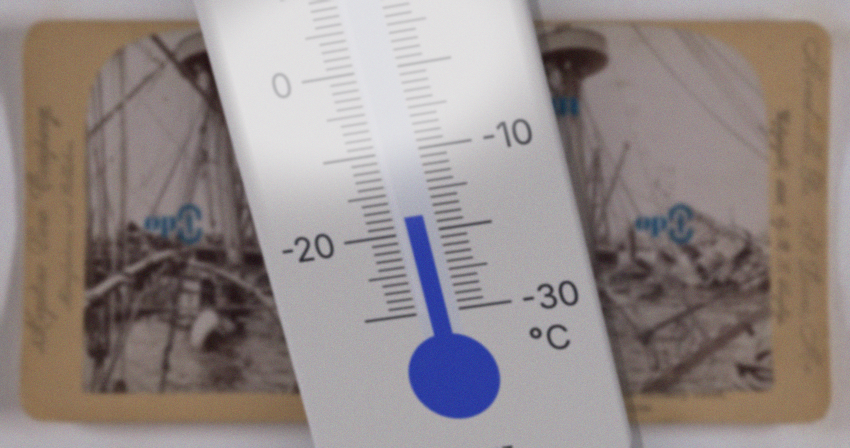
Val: -18 °C
